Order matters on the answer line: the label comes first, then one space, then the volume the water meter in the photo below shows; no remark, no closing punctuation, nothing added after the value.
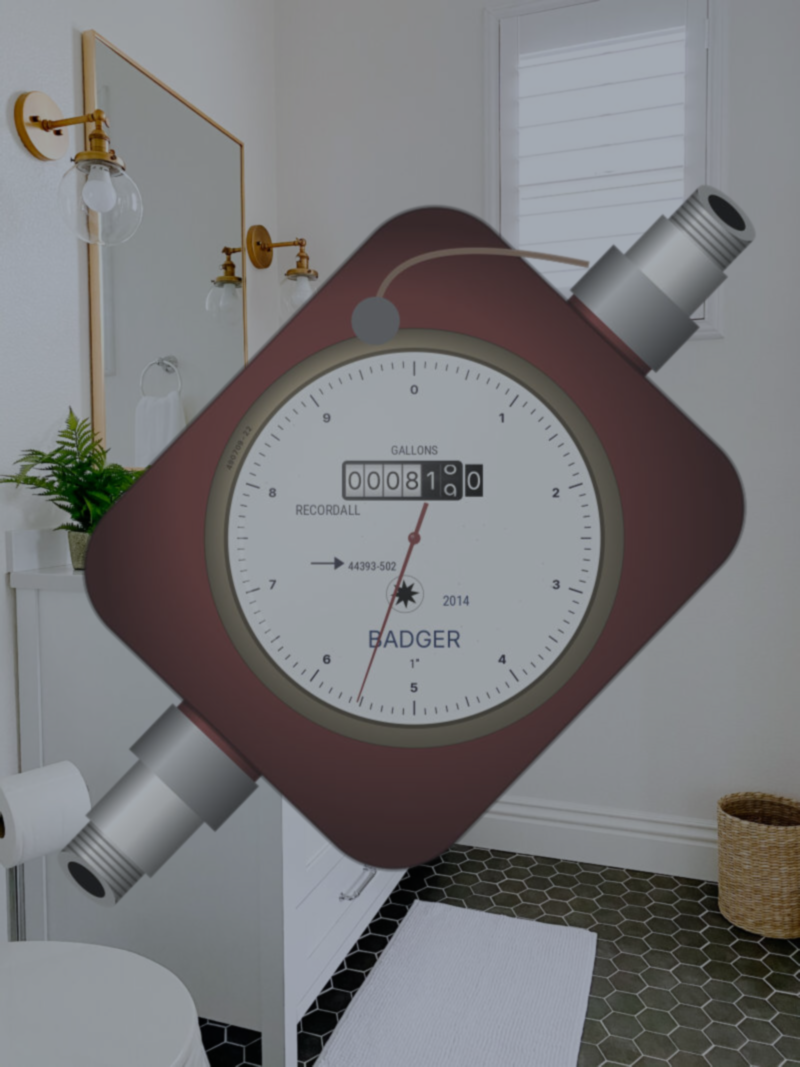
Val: 8185.5 gal
